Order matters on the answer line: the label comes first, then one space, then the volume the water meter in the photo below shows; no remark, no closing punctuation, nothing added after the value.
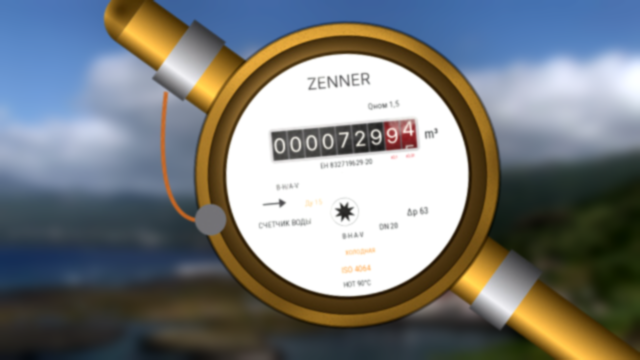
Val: 729.94 m³
